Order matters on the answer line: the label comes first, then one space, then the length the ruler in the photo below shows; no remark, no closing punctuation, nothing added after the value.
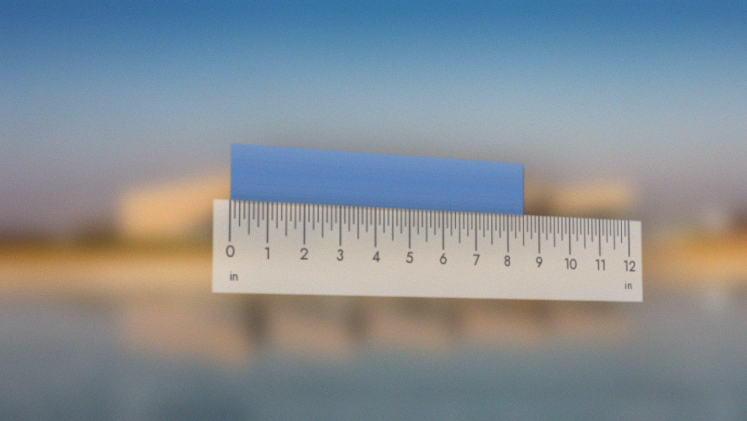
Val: 8.5 in
